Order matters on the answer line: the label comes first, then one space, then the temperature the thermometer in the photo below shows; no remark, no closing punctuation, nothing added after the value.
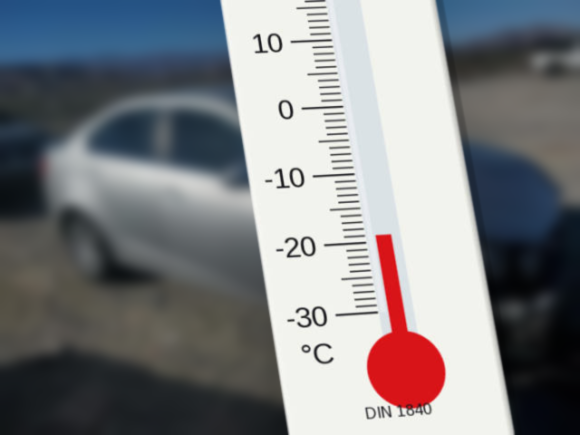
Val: -19 °C
